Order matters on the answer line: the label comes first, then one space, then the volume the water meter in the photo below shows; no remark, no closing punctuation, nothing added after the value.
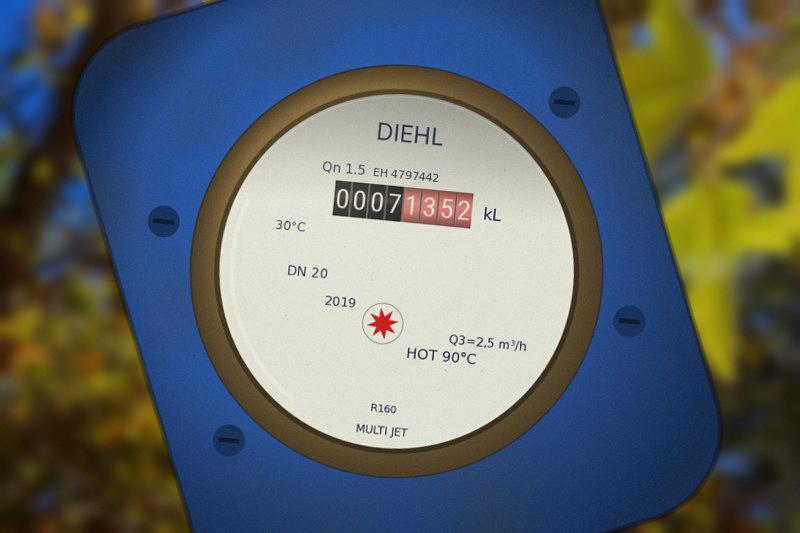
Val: 7.1352 kL
